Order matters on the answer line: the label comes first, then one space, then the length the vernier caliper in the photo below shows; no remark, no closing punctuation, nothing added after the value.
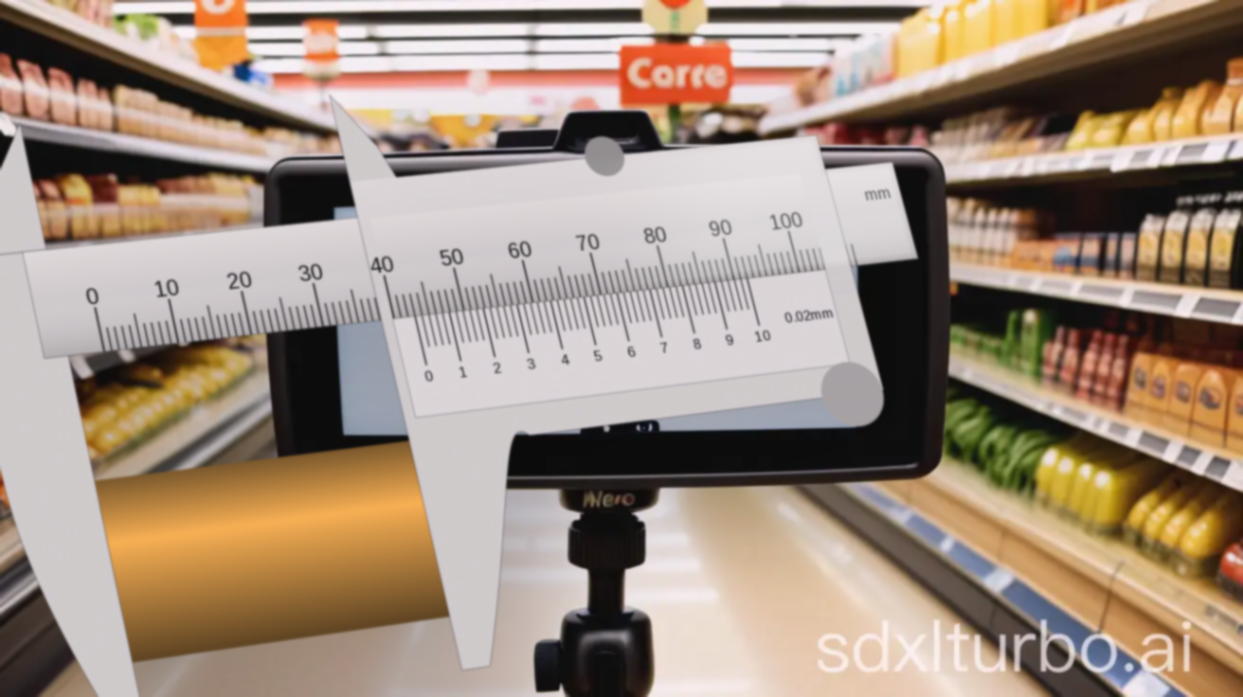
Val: 43.0 mm
